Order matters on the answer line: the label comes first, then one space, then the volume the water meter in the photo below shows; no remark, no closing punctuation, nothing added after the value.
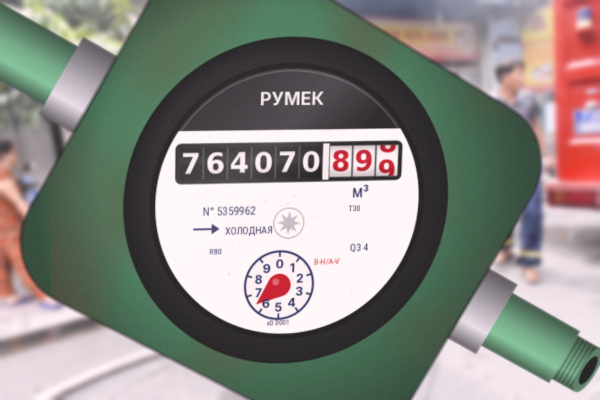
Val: 764070.8986 m³
